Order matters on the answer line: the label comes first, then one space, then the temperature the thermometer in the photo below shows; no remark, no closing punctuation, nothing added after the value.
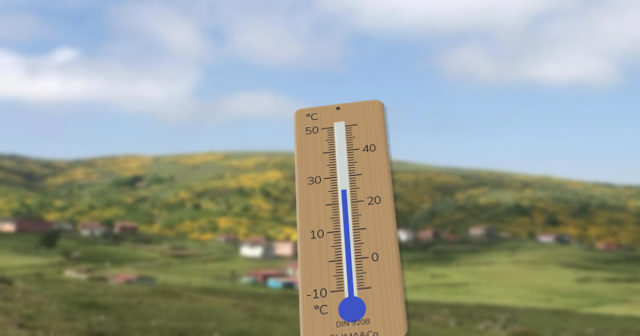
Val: 25 °C
